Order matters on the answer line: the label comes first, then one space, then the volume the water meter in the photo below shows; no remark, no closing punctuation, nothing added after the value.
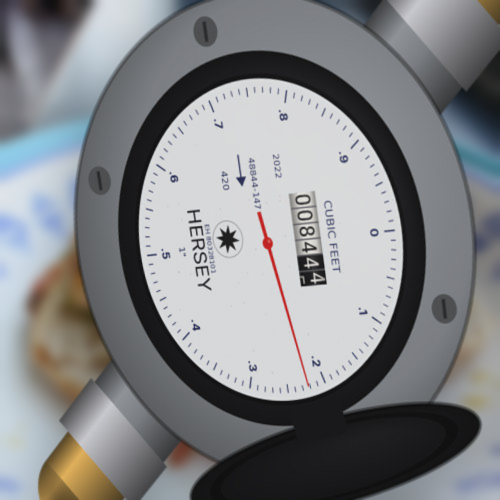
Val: 8444.22 ft³
